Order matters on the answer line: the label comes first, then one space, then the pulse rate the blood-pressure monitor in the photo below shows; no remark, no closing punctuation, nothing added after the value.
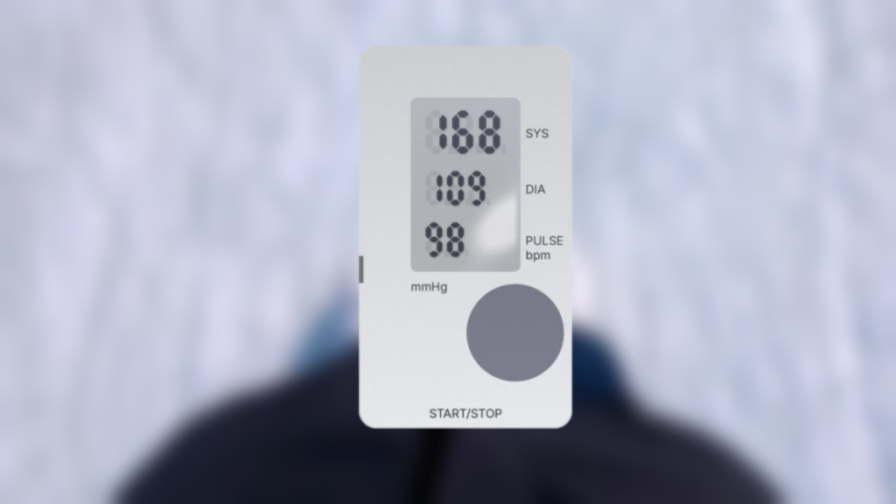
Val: 98 bpm
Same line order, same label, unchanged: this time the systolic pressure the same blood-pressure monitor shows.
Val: 168 mmHg
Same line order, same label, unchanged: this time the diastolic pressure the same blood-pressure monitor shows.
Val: 109 mmHg
